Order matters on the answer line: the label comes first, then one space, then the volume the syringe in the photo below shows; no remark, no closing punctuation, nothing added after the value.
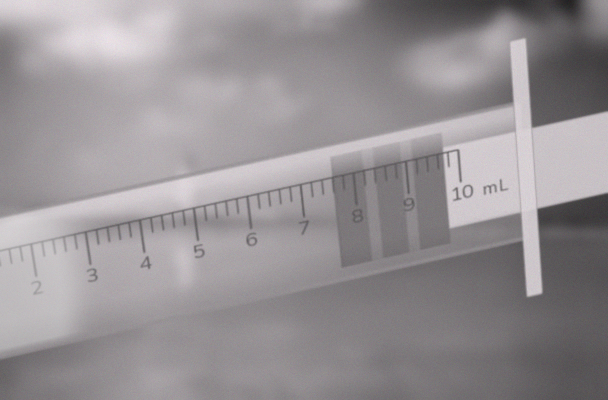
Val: 7.6 mL
